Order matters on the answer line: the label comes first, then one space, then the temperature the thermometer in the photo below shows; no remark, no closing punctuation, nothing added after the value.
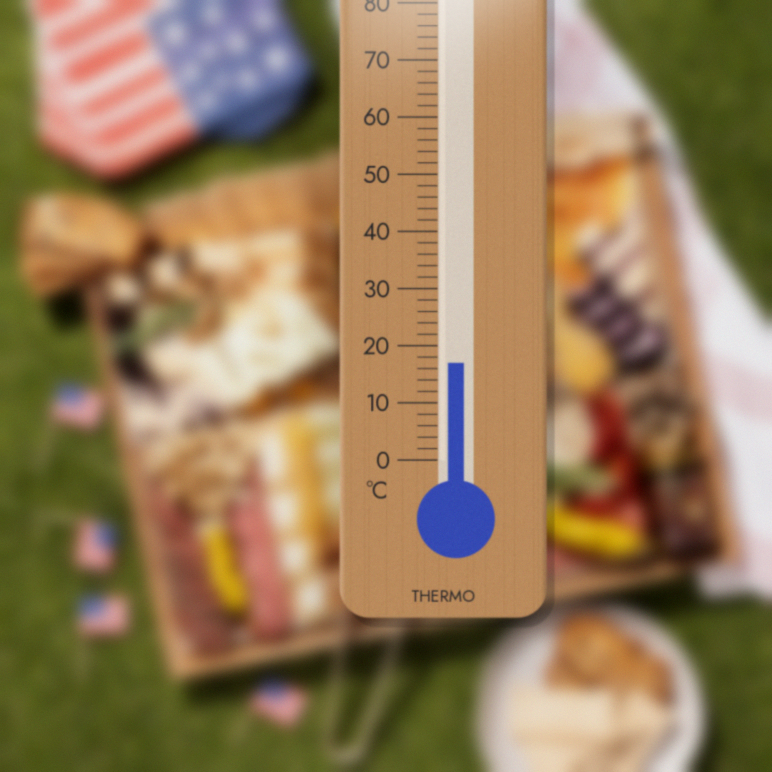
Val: 17 °C
